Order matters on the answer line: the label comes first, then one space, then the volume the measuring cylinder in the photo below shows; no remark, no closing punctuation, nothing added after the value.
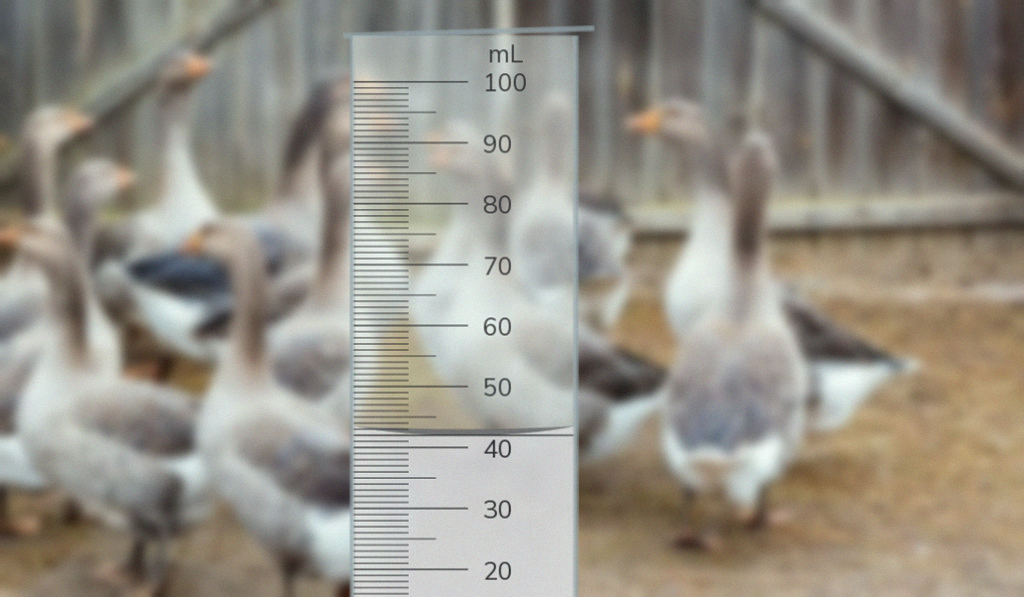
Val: 42 mL
